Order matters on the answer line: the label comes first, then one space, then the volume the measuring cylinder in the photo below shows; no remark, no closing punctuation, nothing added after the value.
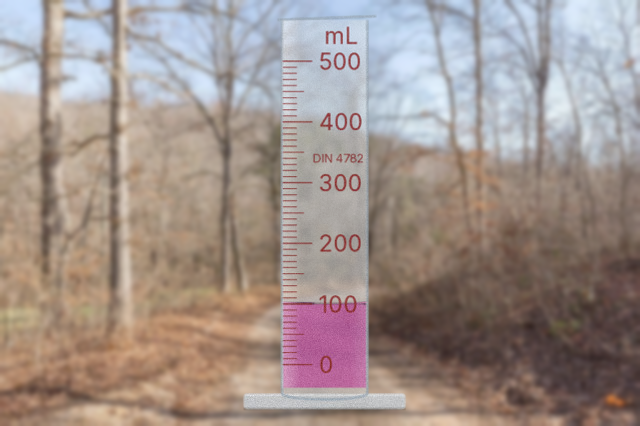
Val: 100 mL
